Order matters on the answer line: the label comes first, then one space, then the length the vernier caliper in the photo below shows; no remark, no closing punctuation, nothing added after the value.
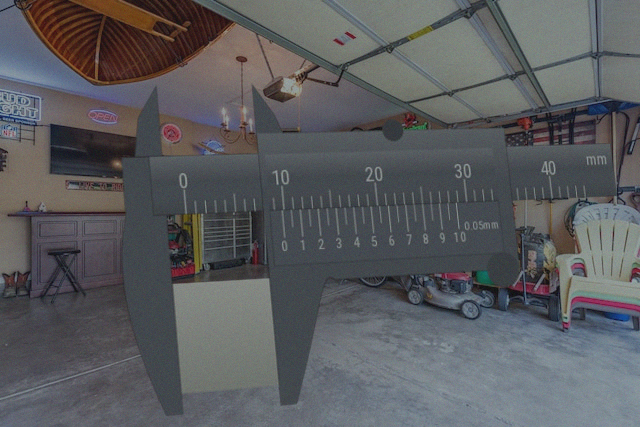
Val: 9.8 mm
